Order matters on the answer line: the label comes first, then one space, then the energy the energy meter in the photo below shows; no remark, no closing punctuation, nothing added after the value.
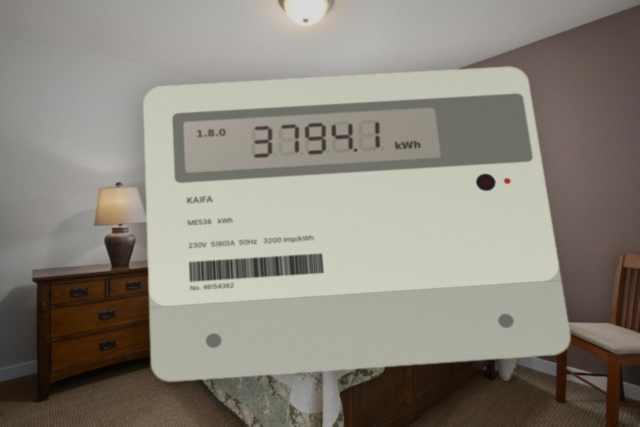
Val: 3794.1 kWh
